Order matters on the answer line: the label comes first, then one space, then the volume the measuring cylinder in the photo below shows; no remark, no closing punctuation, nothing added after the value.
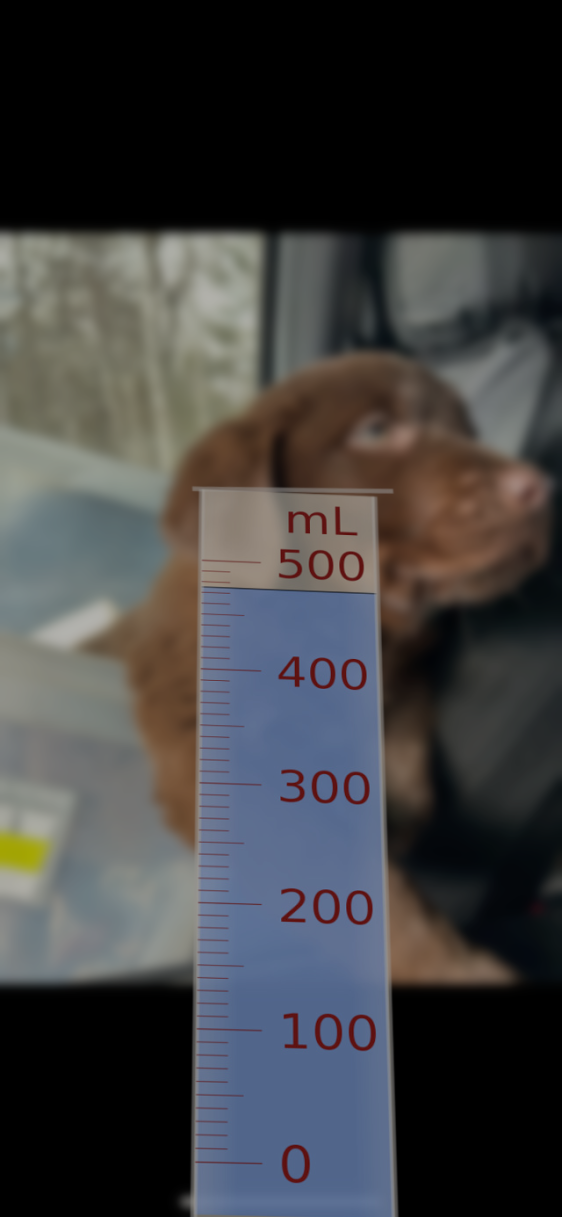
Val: 475 mL
